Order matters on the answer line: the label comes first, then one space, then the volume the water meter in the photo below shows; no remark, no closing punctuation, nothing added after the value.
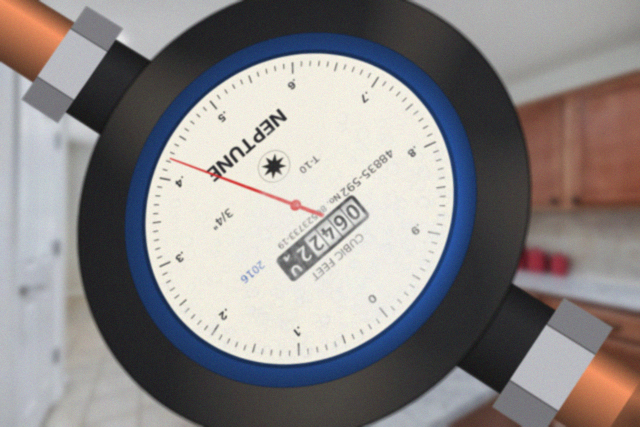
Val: 64220.42 ft³
